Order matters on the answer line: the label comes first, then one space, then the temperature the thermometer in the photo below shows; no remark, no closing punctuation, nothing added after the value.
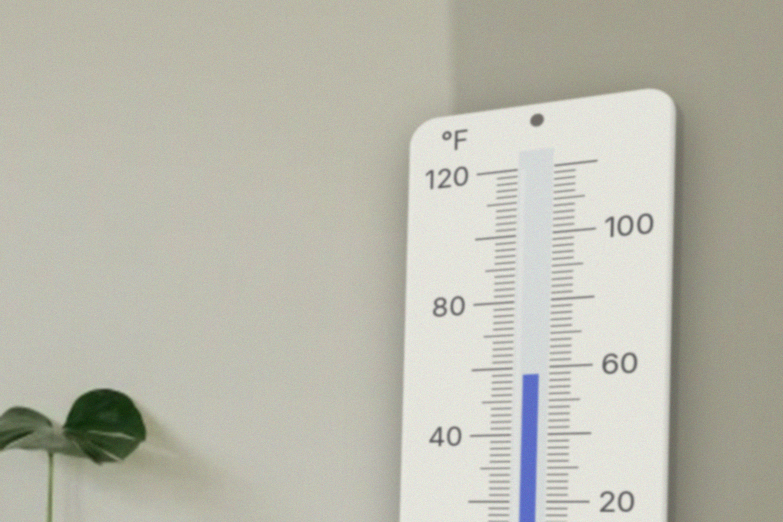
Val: 58 °F
